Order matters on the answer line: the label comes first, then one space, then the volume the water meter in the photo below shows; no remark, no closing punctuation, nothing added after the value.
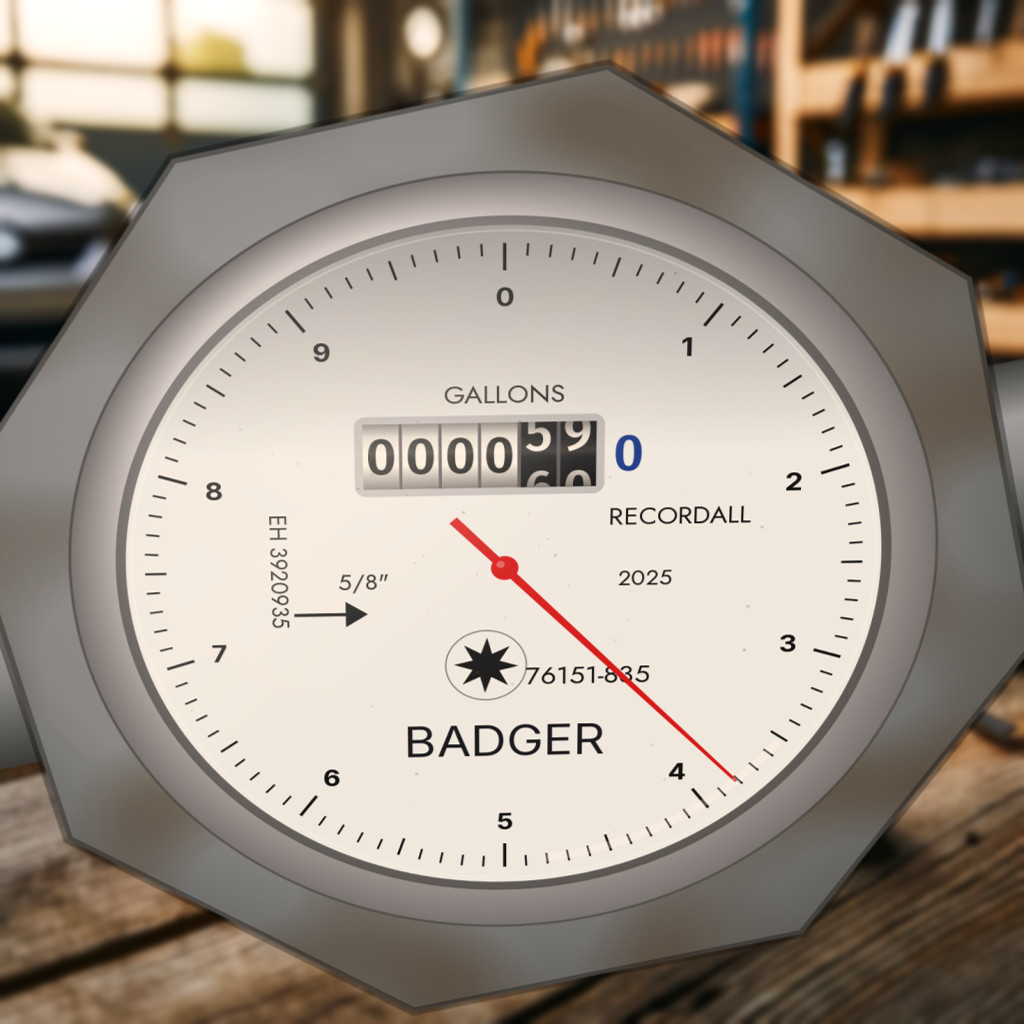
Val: 593.8 gal
